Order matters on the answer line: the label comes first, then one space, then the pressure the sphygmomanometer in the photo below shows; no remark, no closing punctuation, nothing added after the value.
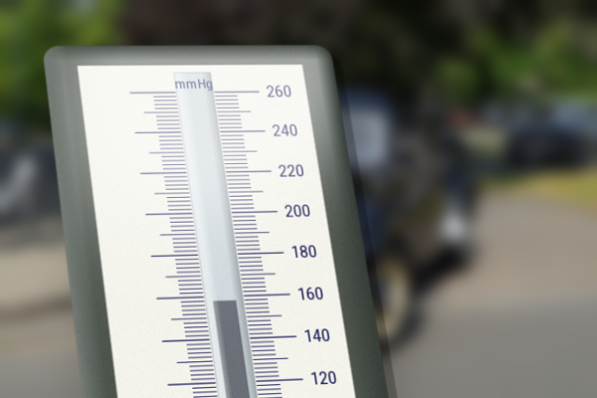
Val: 158 mmHg
